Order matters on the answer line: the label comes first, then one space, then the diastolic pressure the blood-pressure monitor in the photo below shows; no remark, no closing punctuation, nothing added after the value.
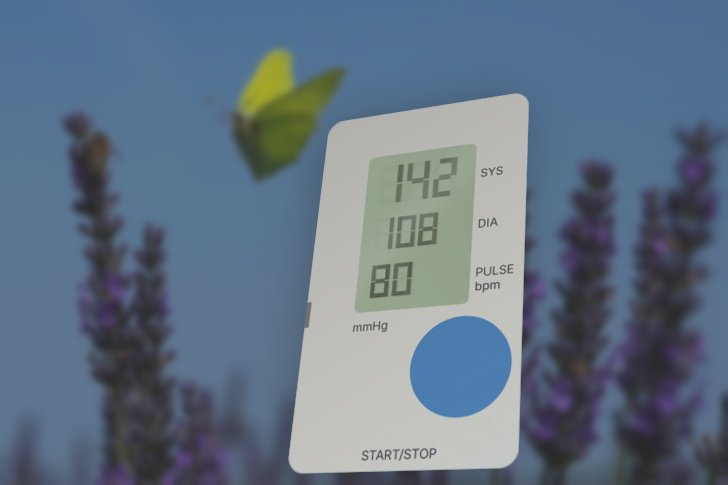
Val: 108 mmHg
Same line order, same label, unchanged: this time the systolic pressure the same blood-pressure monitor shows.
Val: 142 mmHg
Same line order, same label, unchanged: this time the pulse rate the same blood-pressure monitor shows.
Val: 80 bpm
